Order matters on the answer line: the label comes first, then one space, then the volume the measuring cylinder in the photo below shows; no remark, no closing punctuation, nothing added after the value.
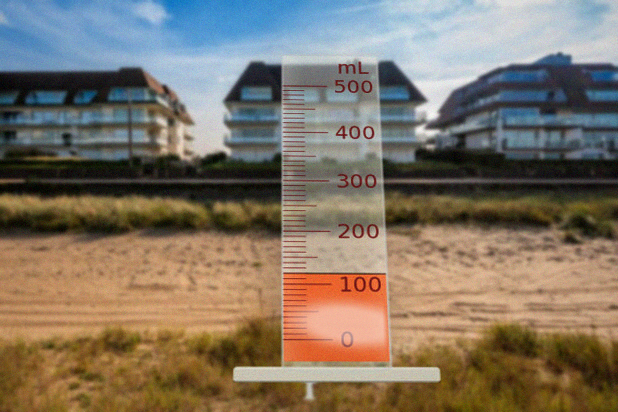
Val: 120 mL
